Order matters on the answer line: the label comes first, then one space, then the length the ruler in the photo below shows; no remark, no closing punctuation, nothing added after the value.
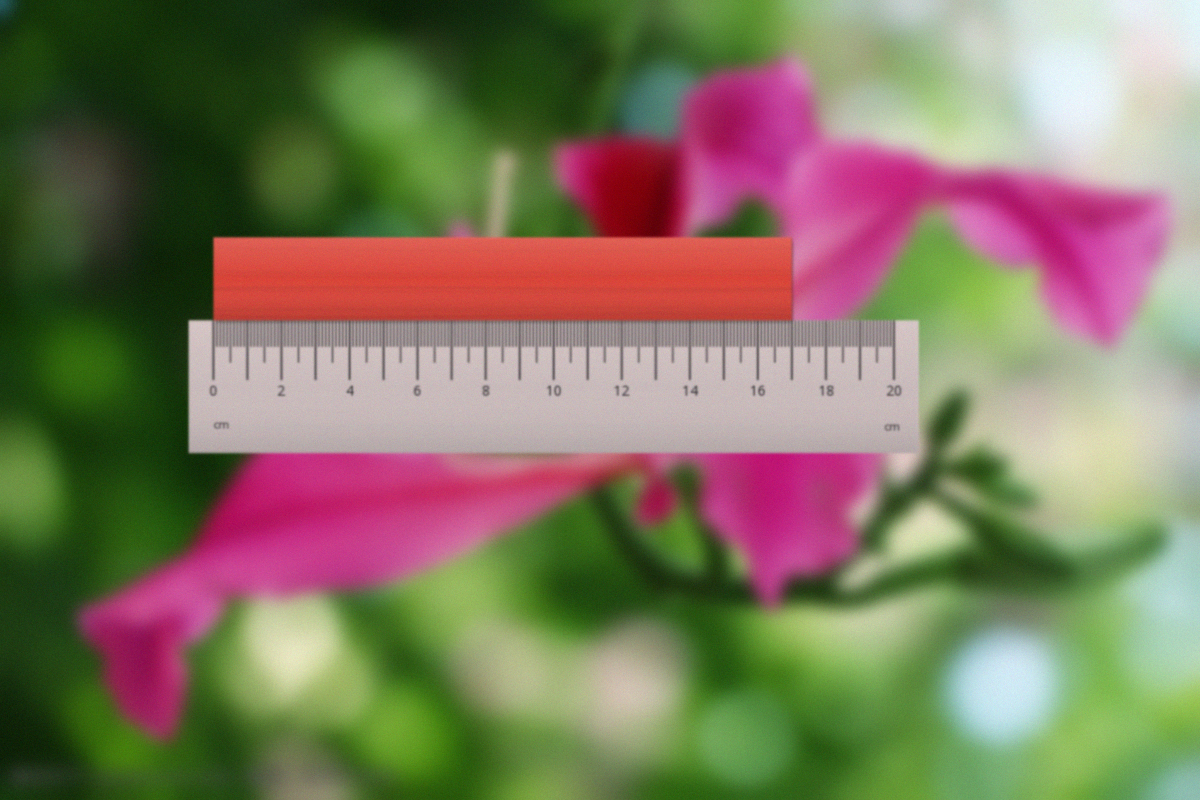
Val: 17 cm
